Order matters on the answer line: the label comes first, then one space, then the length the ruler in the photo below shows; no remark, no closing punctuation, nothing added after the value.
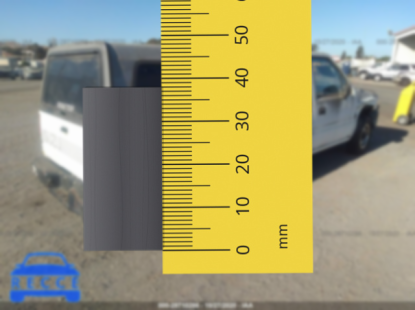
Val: 38 mm
